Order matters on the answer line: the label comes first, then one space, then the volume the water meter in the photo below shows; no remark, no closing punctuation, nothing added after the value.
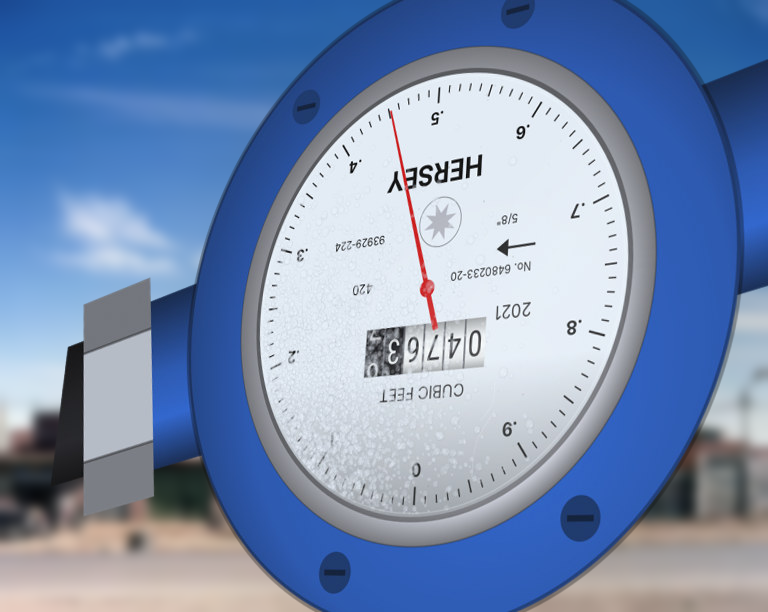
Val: 47636.45 ft³
